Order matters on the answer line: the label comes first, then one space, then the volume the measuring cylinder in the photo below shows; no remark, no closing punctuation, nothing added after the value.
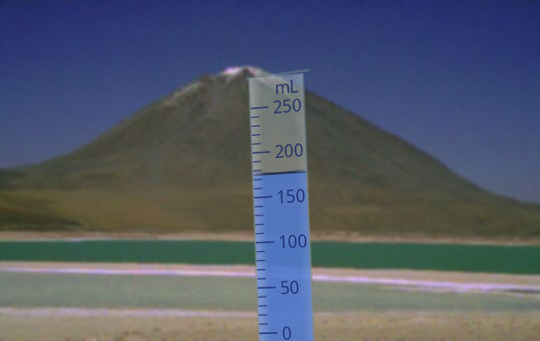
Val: 175 mL
